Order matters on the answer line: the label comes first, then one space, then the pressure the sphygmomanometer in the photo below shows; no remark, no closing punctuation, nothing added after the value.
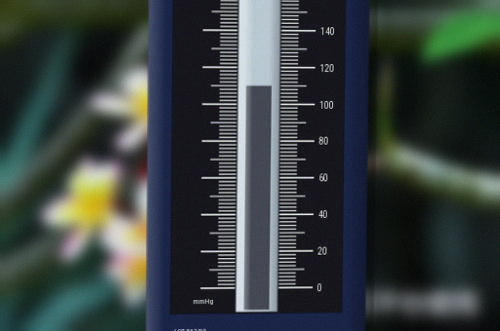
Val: 110 mmHg
